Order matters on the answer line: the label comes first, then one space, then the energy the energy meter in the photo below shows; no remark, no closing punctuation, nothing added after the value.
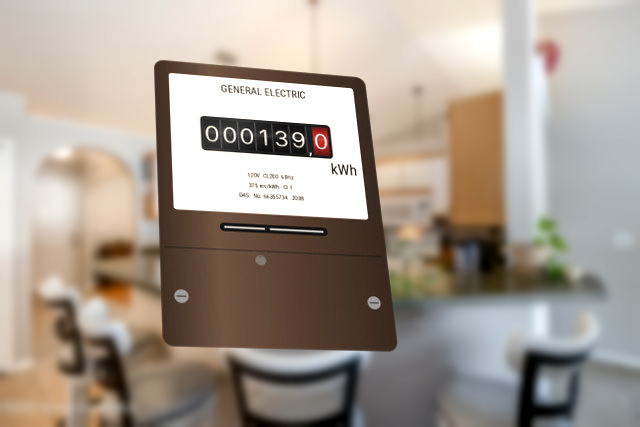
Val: 139.0 kWh
